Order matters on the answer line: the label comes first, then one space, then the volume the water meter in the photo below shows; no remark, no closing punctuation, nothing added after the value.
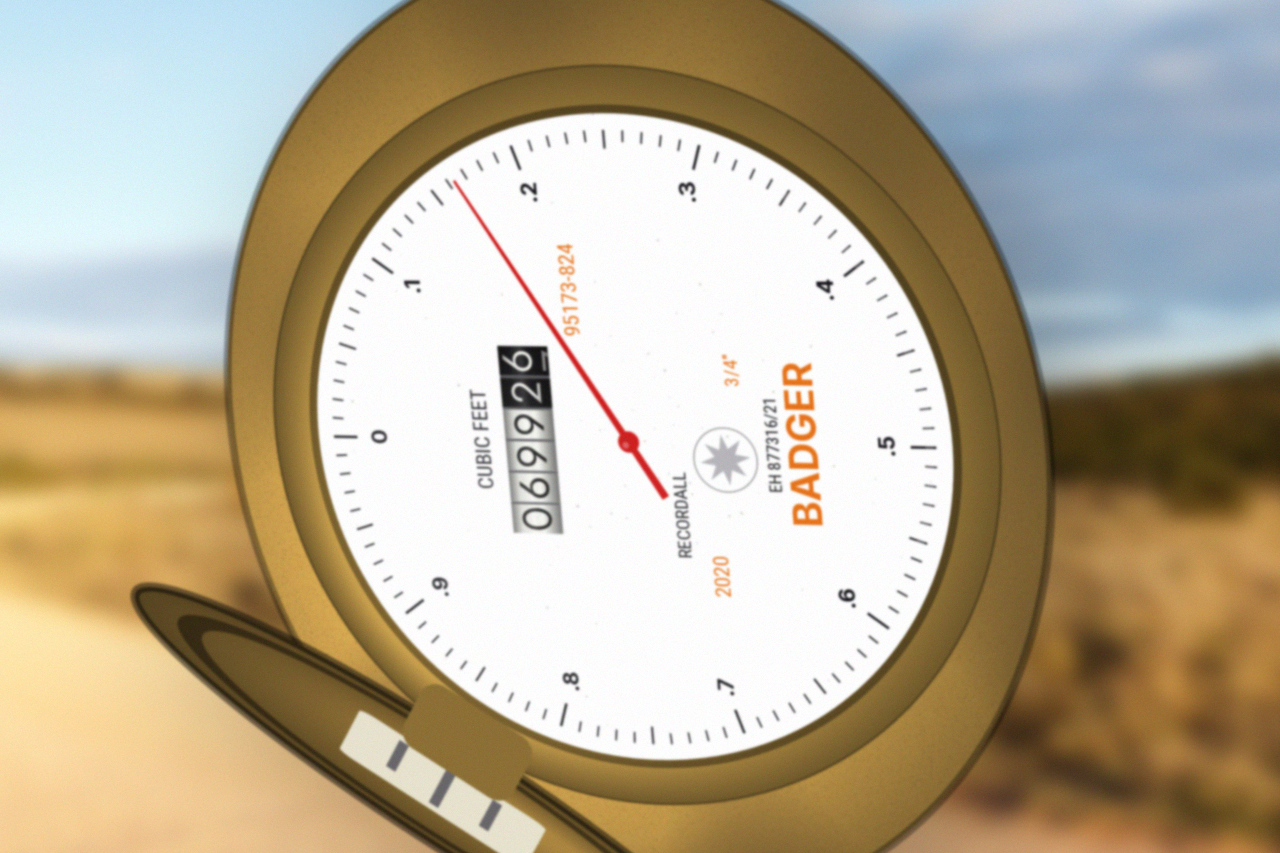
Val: 69926.16 ft³
